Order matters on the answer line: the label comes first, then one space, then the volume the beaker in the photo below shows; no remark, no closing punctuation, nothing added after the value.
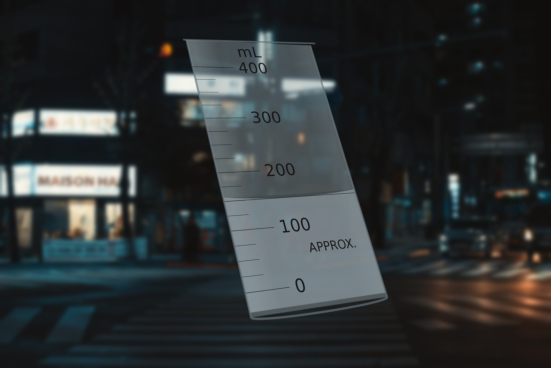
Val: 150 mL
